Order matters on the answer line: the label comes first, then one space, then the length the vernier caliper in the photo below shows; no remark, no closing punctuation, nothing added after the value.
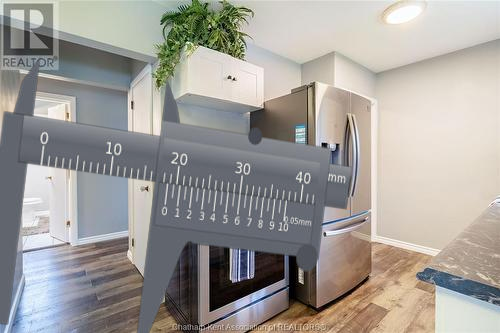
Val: 18.6 mm
